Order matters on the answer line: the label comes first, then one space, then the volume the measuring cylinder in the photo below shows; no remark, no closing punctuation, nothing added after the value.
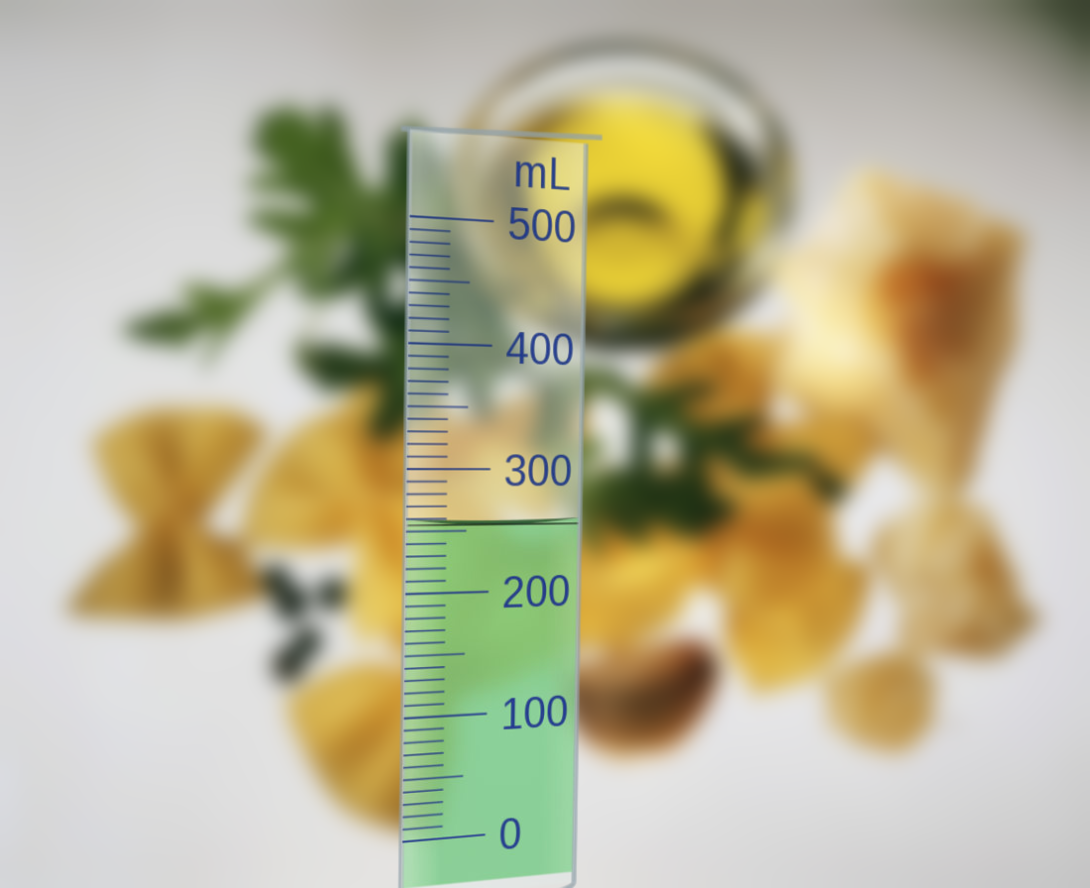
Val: 255 mL
